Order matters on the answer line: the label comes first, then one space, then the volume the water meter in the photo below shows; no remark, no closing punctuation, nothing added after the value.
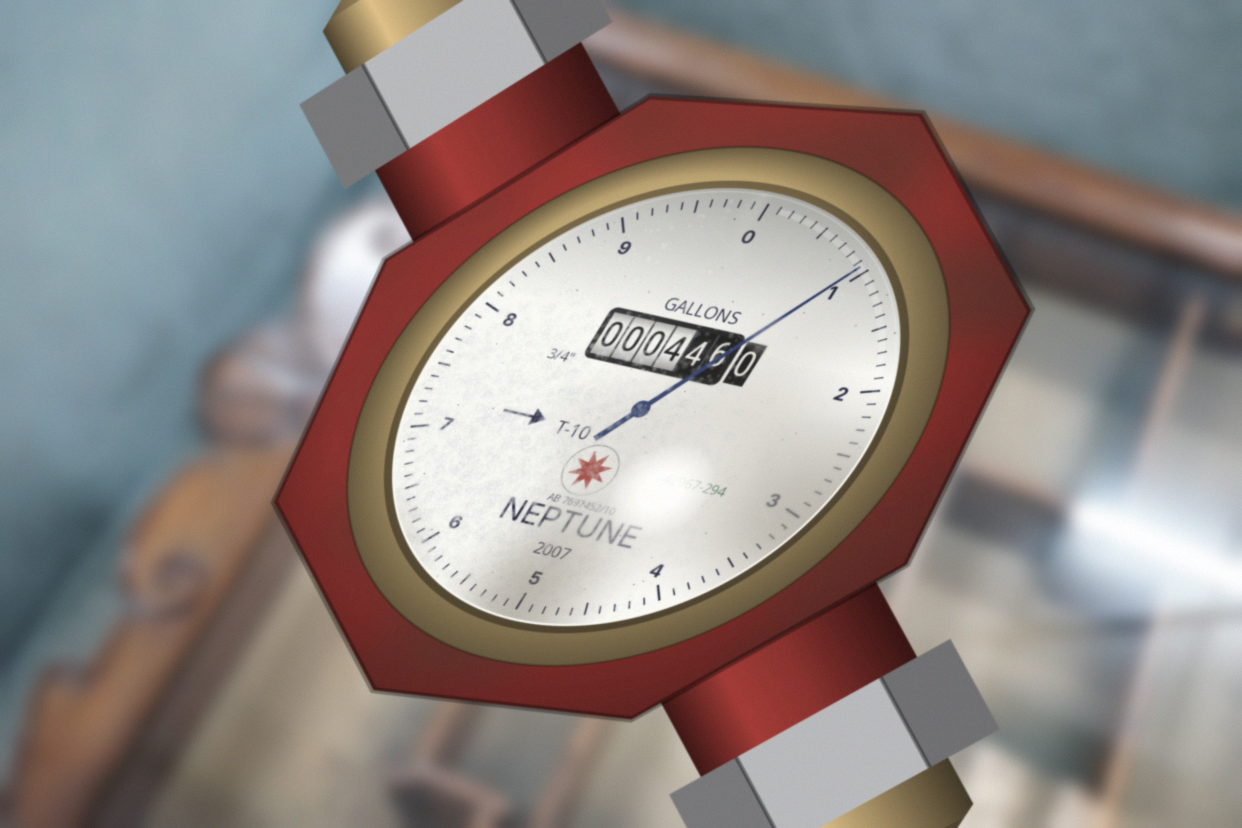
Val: 4460.9 gal
